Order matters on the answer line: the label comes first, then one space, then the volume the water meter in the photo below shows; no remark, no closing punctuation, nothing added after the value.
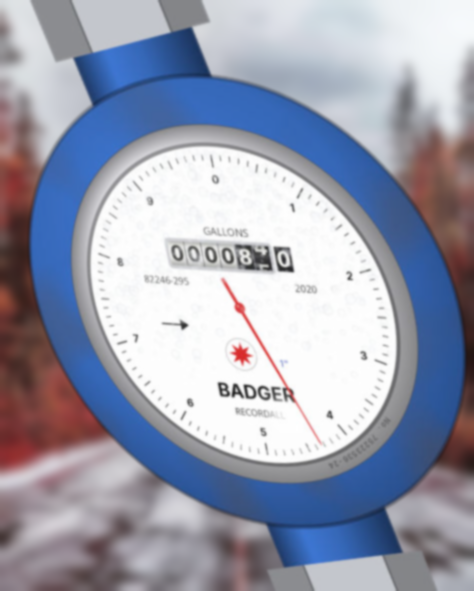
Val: 844.3 gal
